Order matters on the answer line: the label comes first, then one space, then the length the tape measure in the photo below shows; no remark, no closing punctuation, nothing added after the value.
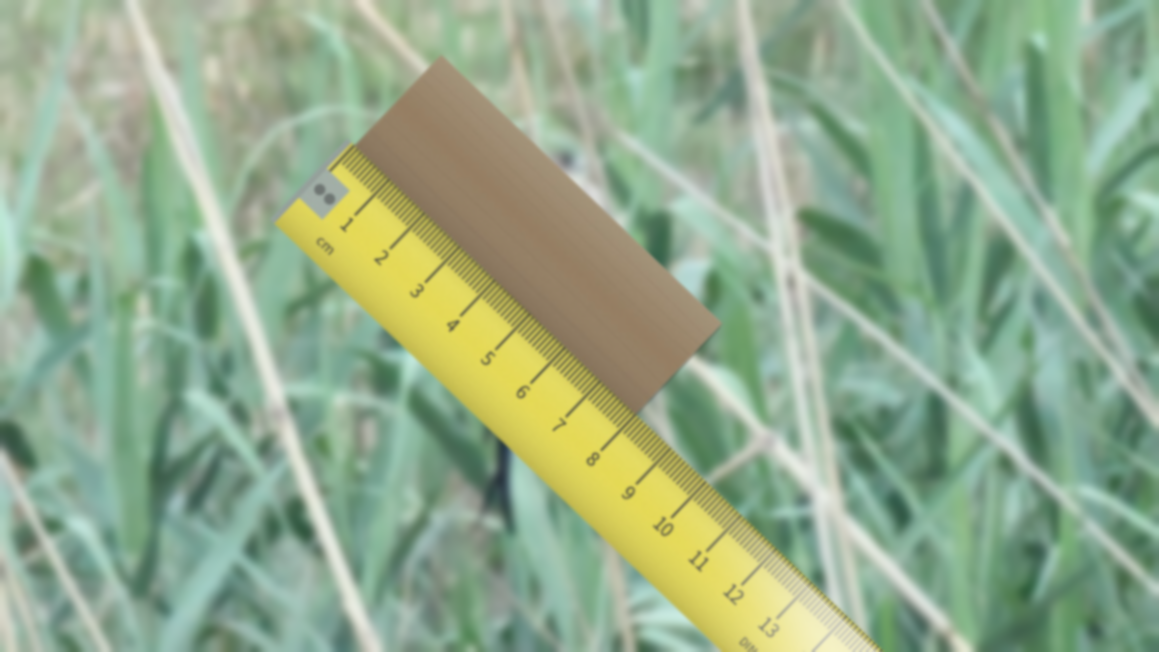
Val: 8 cm
